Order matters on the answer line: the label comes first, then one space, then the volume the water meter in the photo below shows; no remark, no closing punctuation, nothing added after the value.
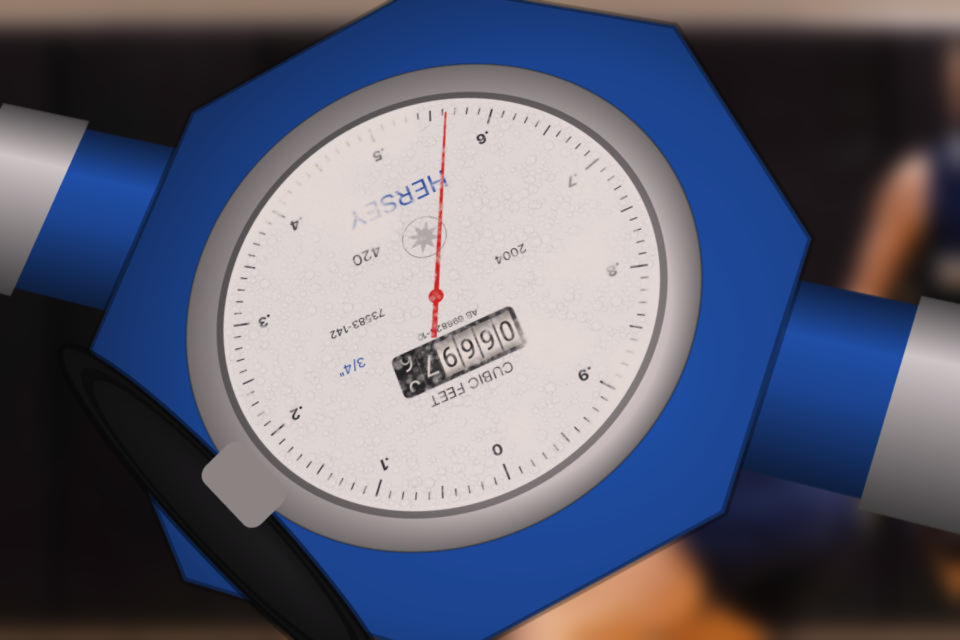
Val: 66975.56 ft³
